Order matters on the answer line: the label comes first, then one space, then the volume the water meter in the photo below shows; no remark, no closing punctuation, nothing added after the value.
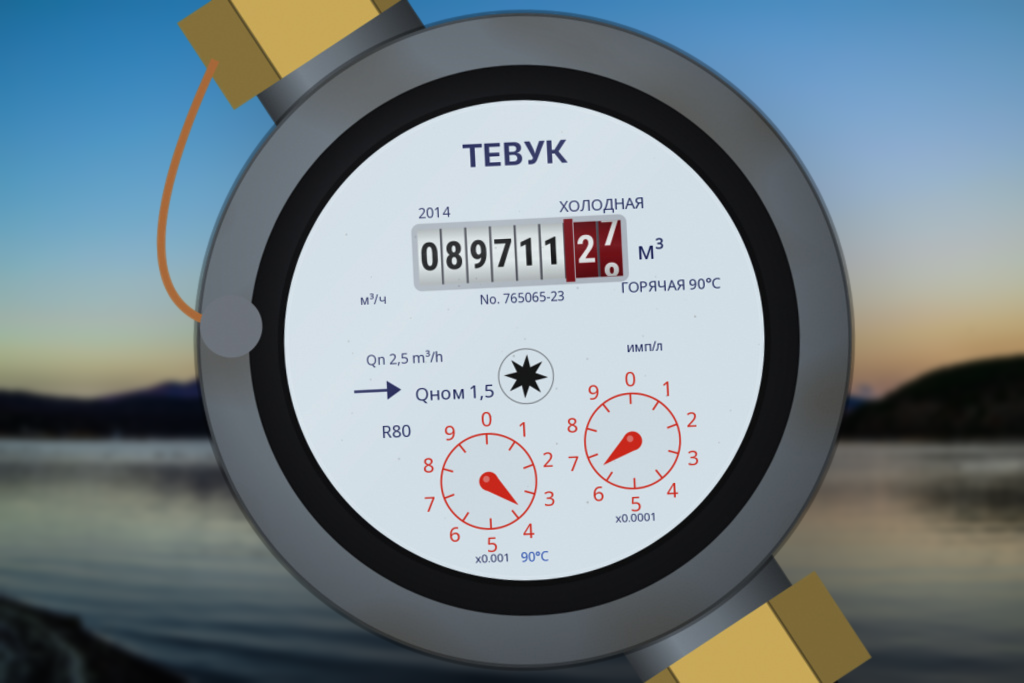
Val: 89711.2736 m³
